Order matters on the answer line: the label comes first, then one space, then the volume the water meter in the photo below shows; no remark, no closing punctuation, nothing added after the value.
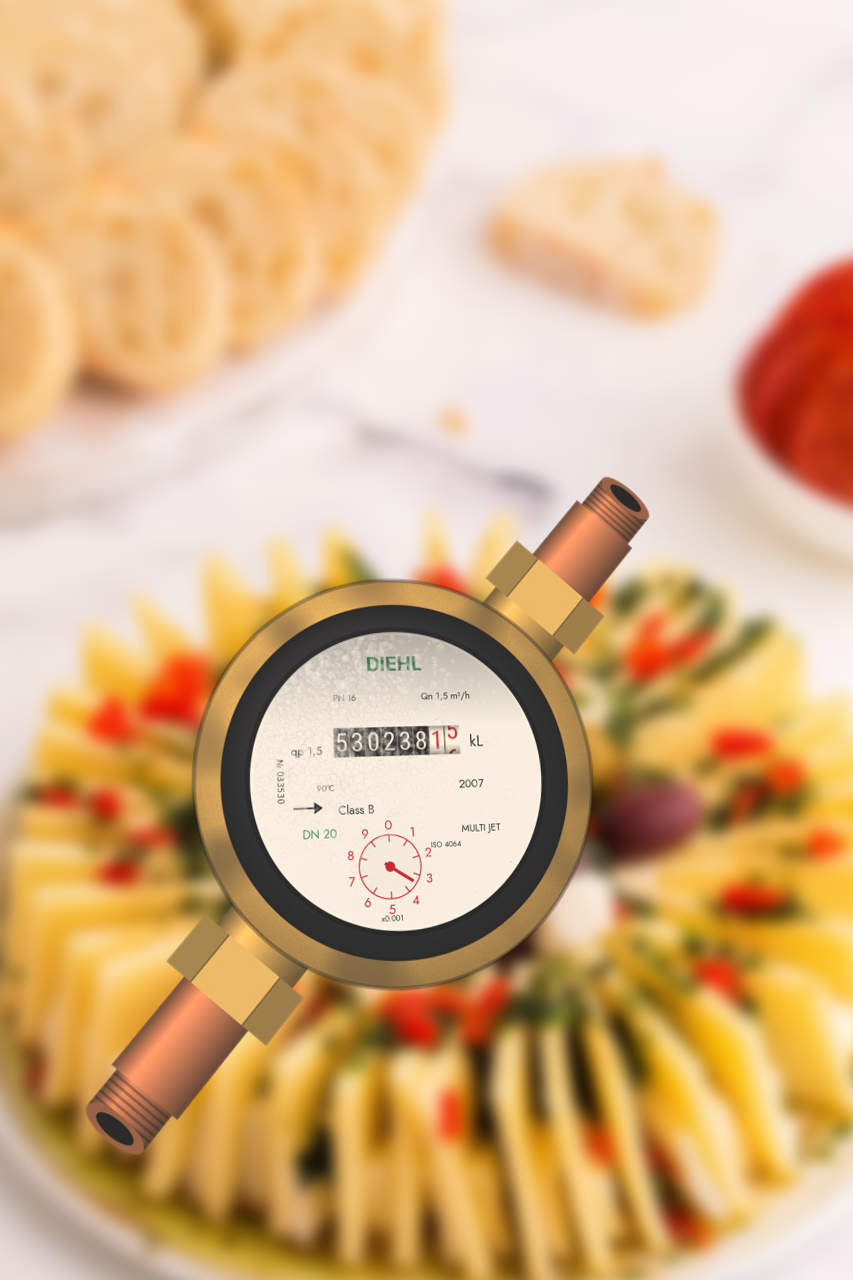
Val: 530238.153 kL
